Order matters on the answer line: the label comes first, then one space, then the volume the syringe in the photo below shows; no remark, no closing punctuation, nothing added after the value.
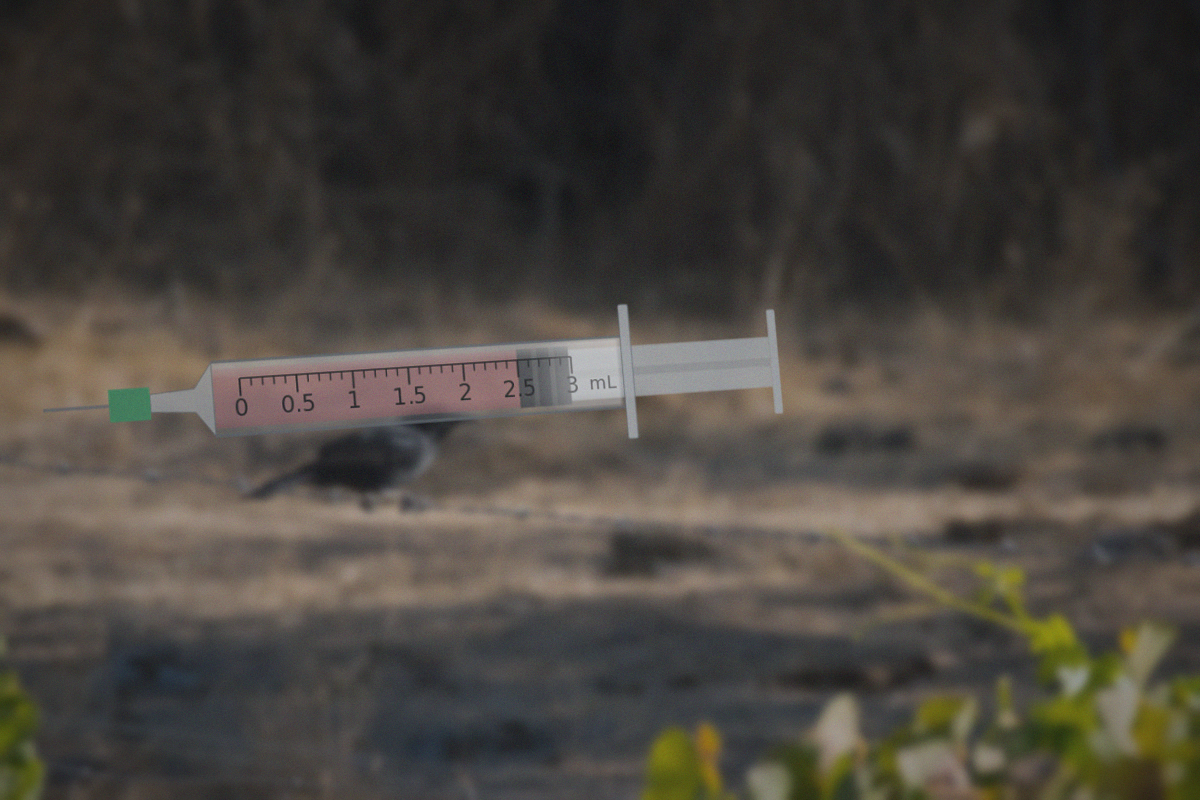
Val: 2.5 mL
